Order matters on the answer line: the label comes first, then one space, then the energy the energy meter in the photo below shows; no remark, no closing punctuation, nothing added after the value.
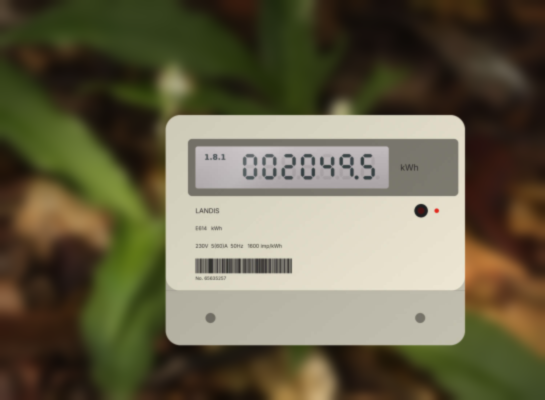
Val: 2049.5 kWh
